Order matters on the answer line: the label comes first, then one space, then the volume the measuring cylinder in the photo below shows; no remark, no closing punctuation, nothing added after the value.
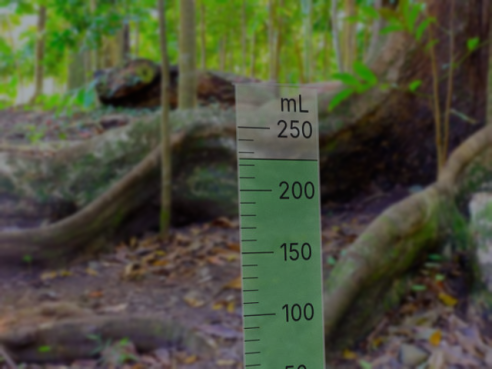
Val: 225 mL
